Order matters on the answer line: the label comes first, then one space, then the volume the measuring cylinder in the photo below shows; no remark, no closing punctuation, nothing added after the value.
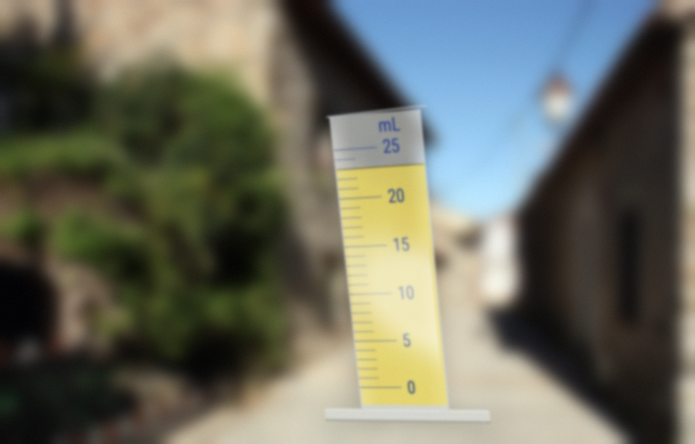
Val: 23 mL
